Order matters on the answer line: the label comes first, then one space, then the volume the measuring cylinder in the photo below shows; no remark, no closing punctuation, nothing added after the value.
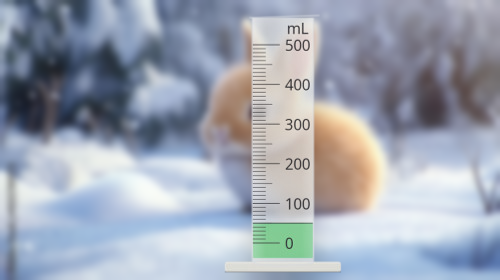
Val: 50 mL
